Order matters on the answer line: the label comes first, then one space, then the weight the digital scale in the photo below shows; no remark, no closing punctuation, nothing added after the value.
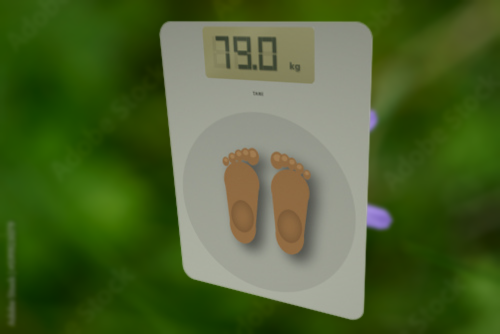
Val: 79.0 kg
